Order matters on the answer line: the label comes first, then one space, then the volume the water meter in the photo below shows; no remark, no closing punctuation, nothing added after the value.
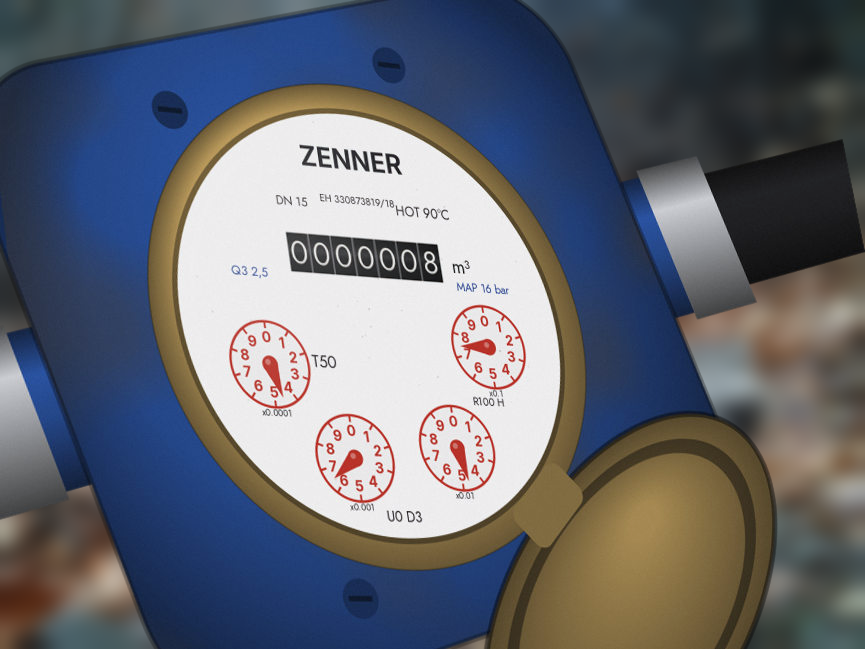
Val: 8.7464 m³
